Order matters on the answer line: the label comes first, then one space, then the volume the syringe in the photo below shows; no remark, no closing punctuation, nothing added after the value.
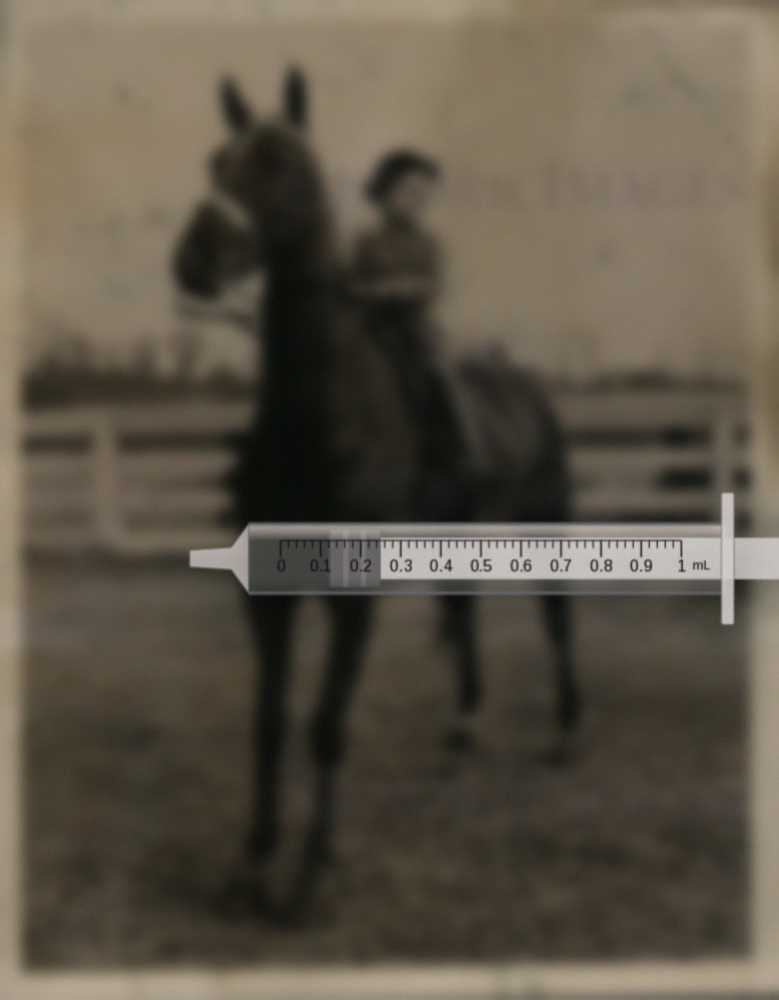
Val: 0.12 mL
